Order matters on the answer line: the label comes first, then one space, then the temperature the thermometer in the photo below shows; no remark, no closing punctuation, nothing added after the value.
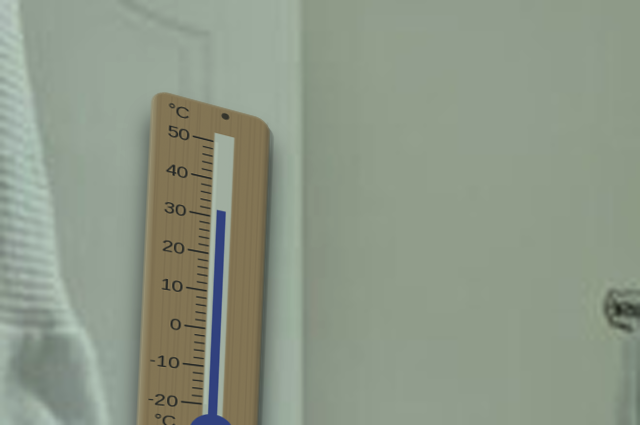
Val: 32 °C
